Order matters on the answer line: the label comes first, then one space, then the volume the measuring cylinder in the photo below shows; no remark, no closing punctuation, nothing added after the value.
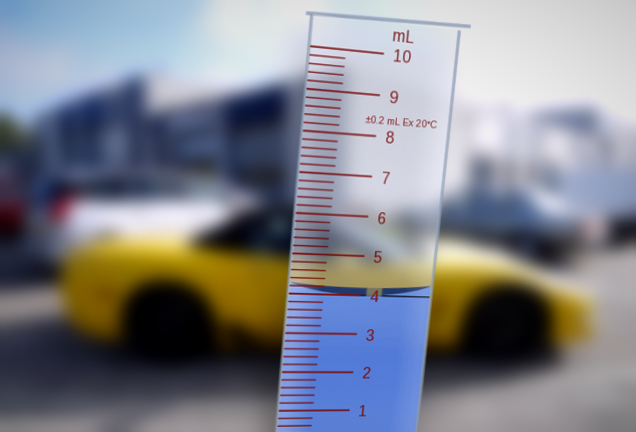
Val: 4 mL
